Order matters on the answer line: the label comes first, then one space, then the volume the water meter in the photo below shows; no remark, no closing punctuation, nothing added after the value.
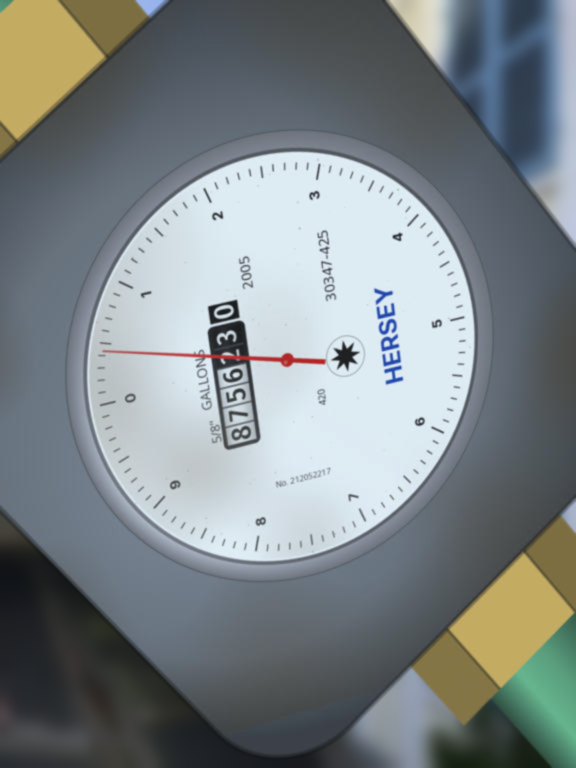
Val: 8756230.4 gal
